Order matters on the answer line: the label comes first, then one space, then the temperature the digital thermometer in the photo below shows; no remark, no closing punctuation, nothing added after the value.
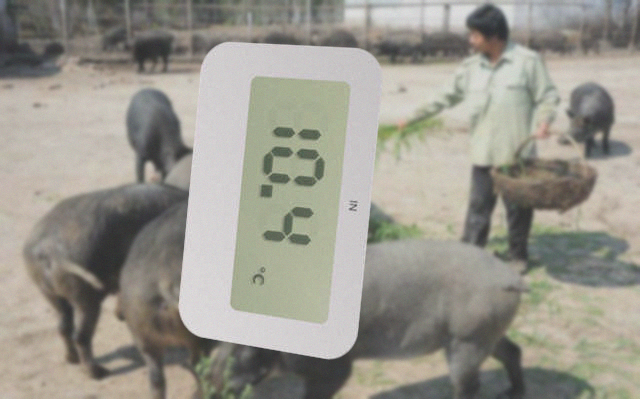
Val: 10.4 °C
